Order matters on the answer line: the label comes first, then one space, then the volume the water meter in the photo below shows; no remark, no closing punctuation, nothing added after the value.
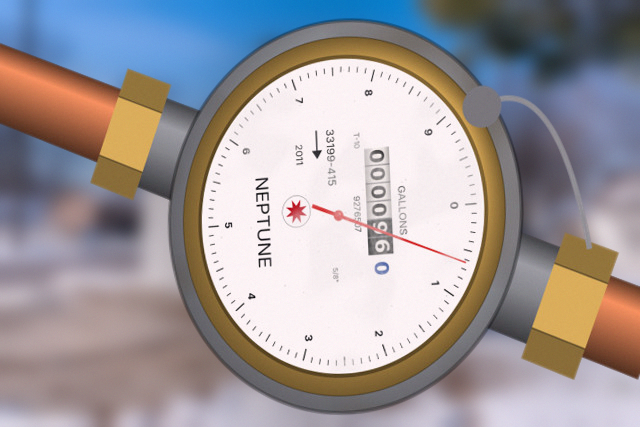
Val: 960.6 gal
